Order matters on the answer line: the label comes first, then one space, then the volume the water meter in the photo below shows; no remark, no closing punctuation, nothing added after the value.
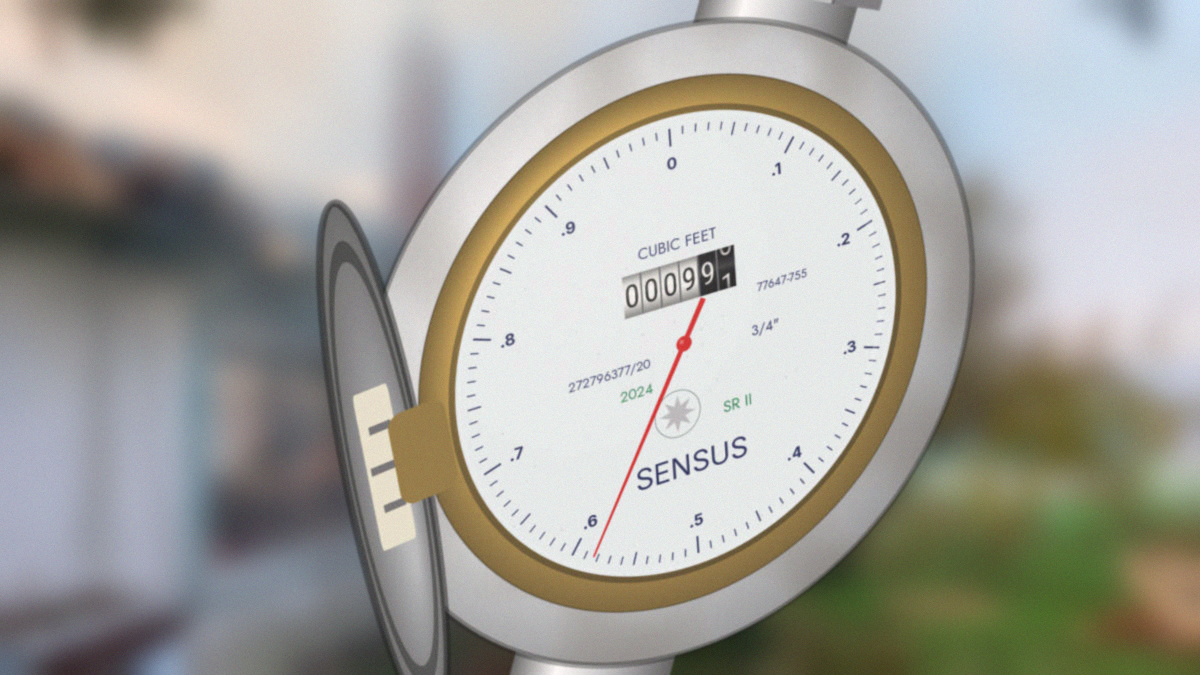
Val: 990.58 ft³
